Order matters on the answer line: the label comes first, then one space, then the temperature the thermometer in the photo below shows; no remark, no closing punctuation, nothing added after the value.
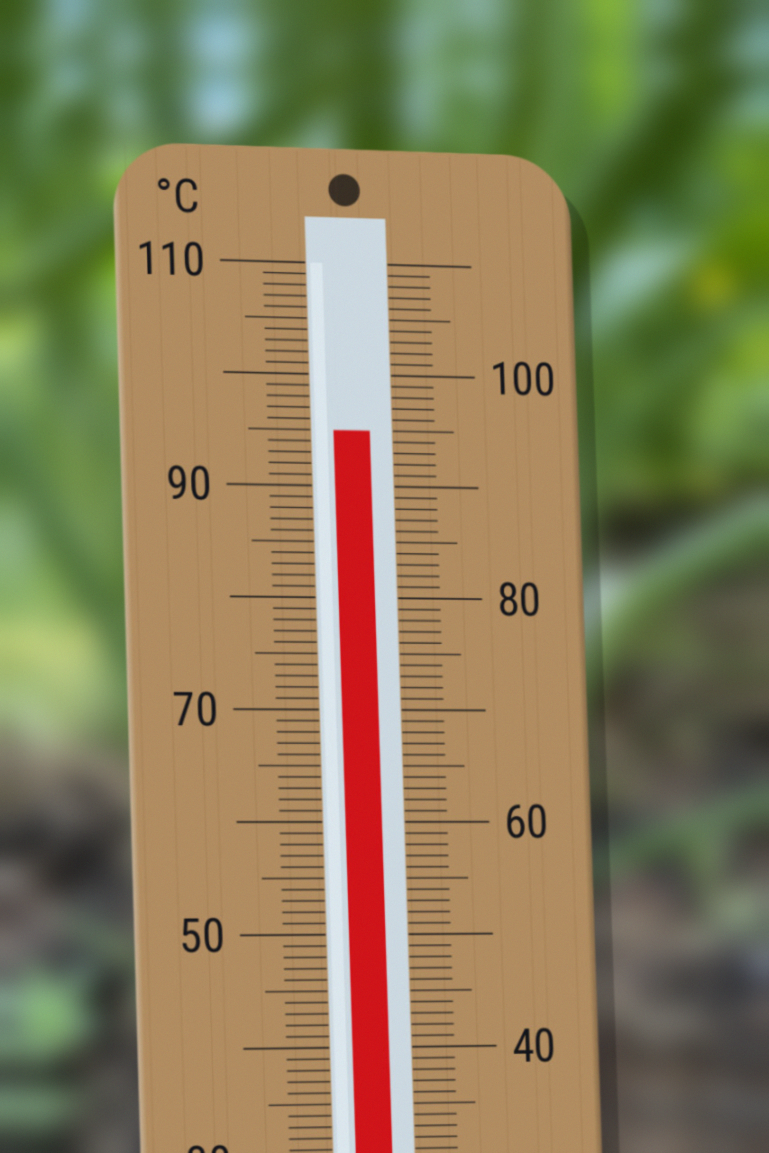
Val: 95 °C
